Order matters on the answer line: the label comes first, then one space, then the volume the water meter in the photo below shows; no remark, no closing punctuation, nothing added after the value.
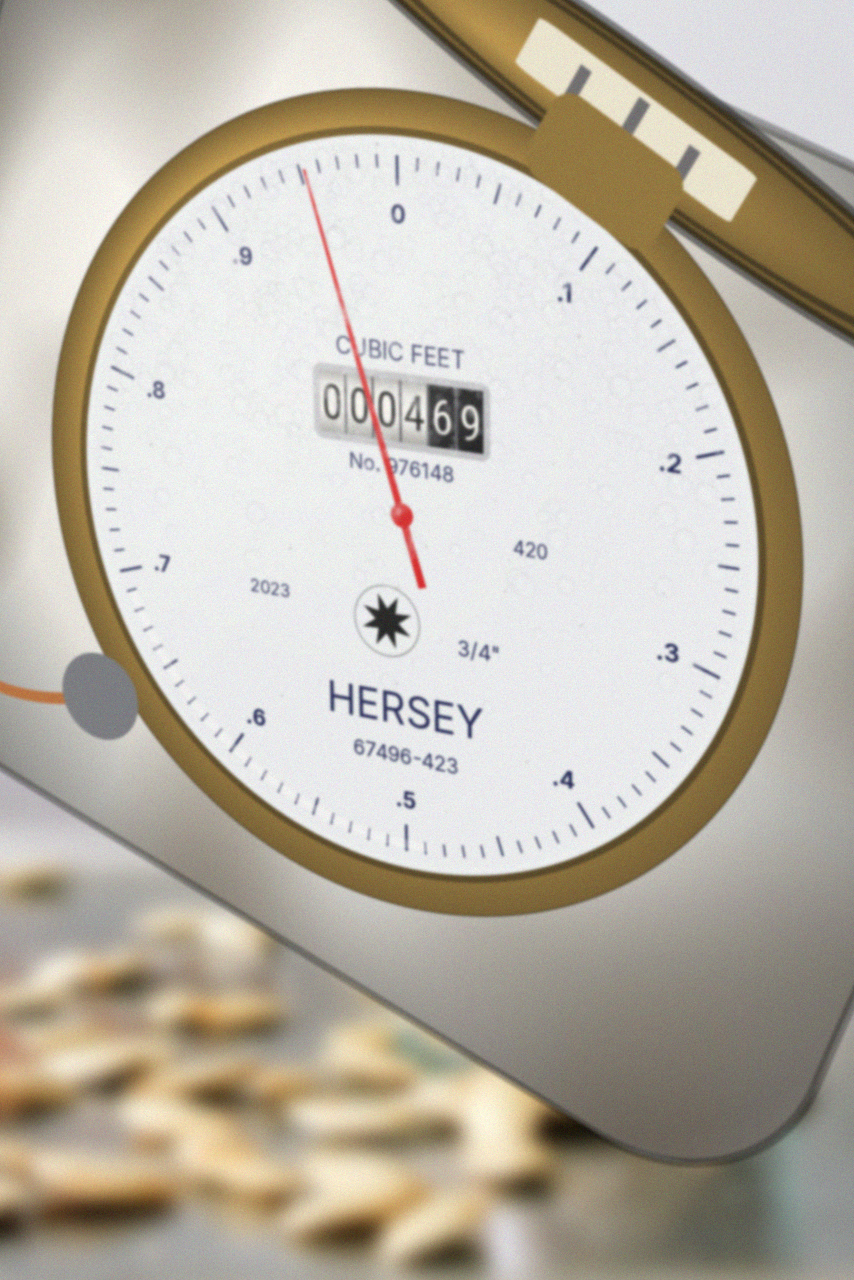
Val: 468.95 ft³
